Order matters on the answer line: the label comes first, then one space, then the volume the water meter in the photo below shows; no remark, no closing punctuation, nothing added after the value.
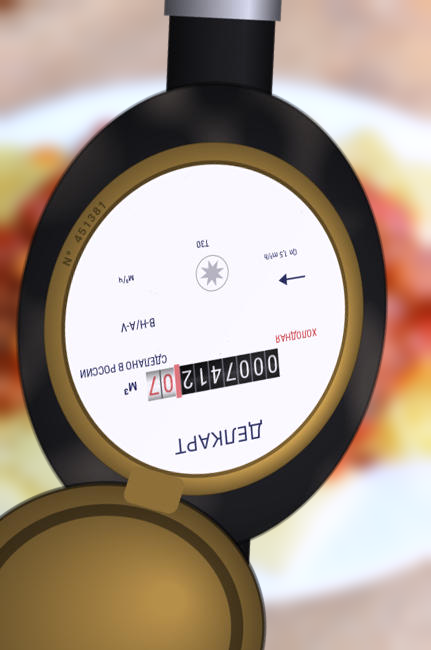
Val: 7412.07 m³
